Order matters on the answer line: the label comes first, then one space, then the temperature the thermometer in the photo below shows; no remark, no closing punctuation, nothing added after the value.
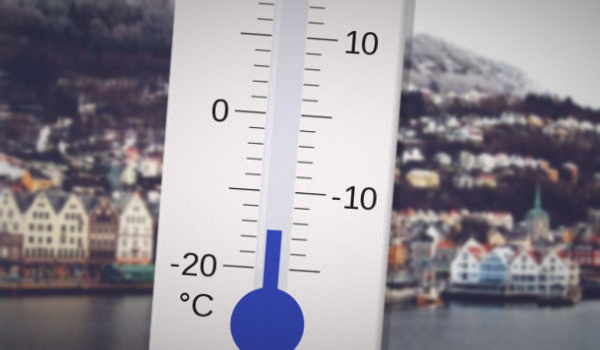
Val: -15 °C
